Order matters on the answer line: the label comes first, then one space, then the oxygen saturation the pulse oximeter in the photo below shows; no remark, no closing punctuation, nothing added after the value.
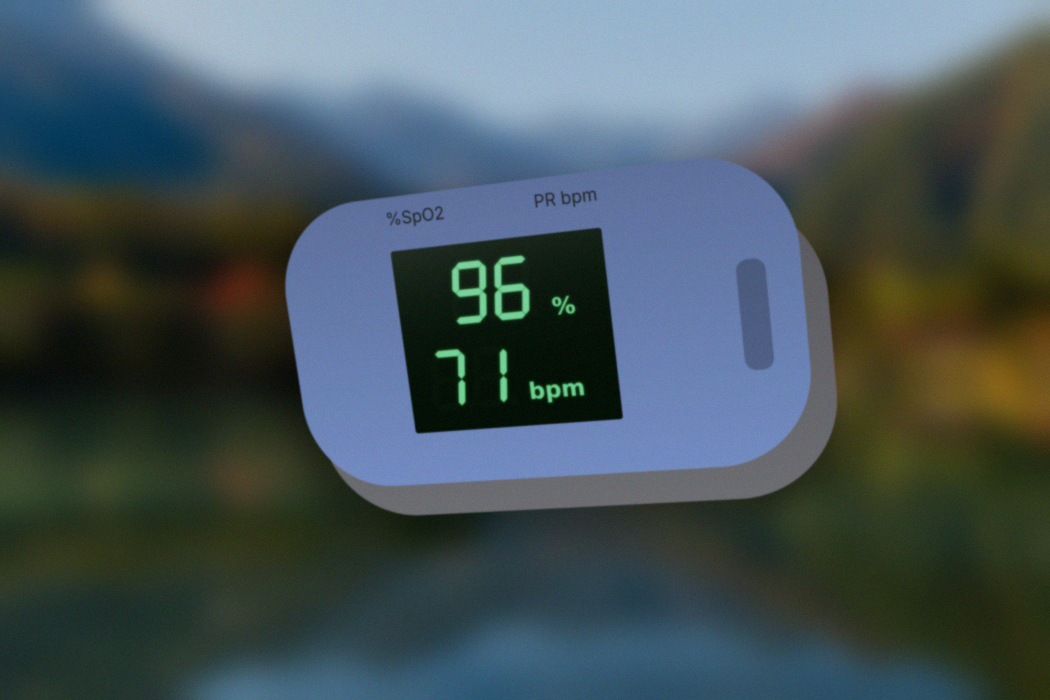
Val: 96 %
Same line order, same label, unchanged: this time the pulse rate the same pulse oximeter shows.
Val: 71 bpm
